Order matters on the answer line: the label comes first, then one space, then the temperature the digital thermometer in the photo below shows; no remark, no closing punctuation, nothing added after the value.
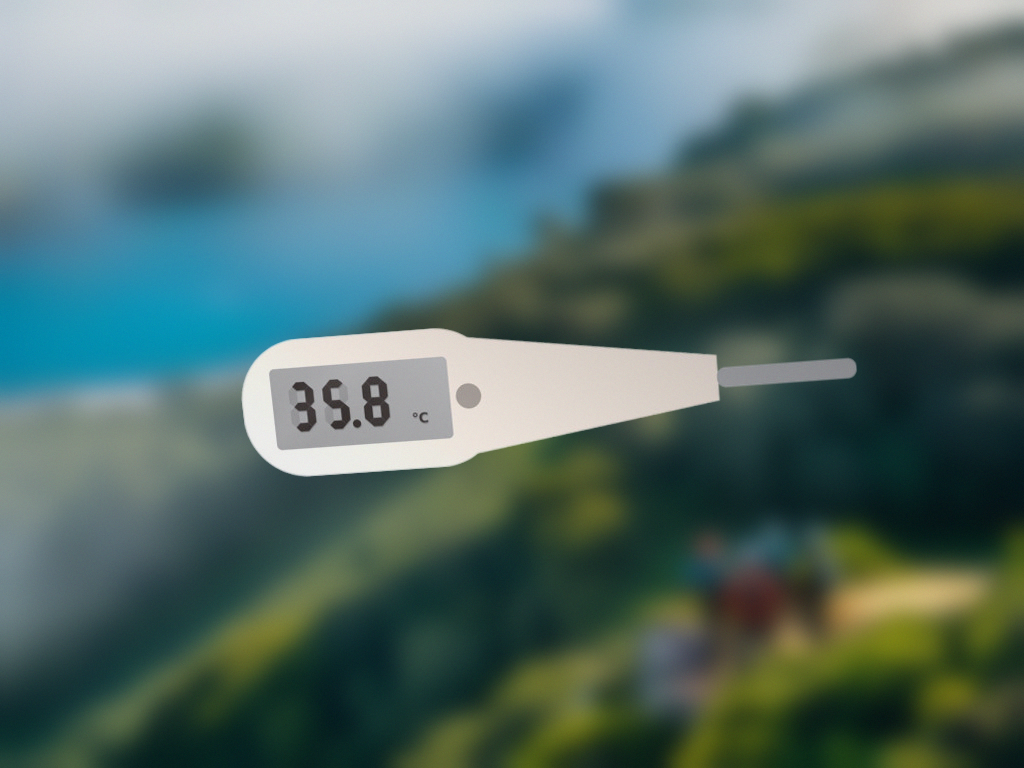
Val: 35.8 °C
